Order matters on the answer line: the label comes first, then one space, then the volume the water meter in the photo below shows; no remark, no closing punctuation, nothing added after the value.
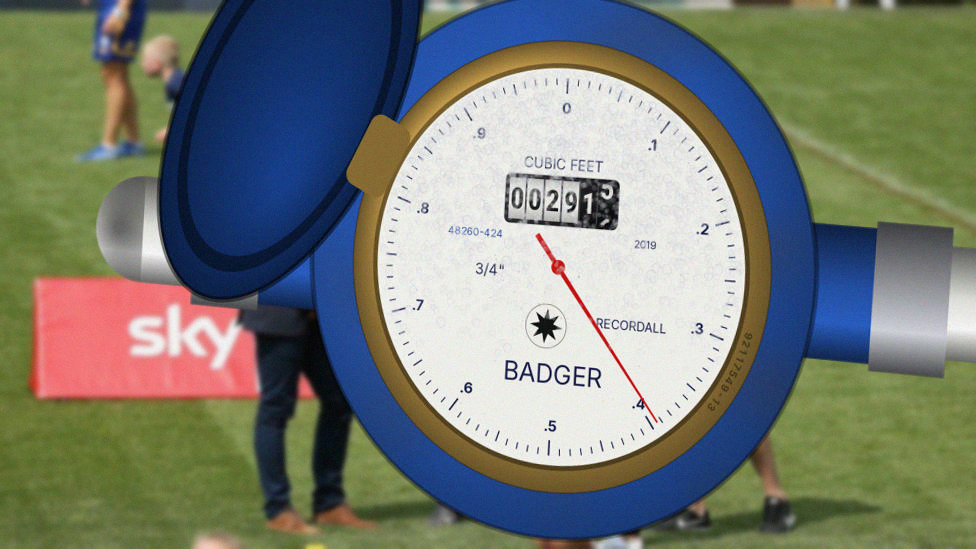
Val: 2915.39 ft³
